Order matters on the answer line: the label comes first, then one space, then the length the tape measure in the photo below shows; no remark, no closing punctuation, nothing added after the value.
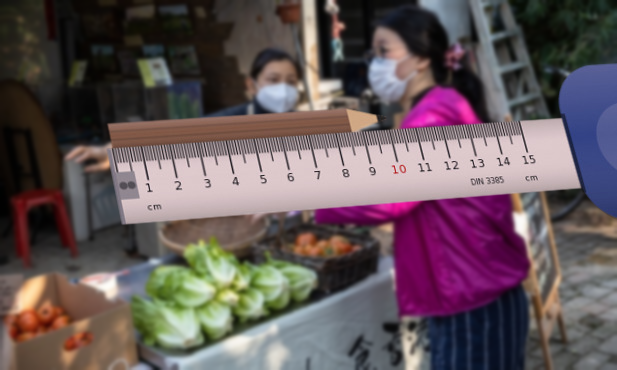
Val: 10 cm
